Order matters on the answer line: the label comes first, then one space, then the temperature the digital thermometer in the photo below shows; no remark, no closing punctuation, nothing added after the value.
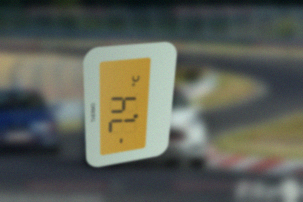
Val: -7.4 °C
